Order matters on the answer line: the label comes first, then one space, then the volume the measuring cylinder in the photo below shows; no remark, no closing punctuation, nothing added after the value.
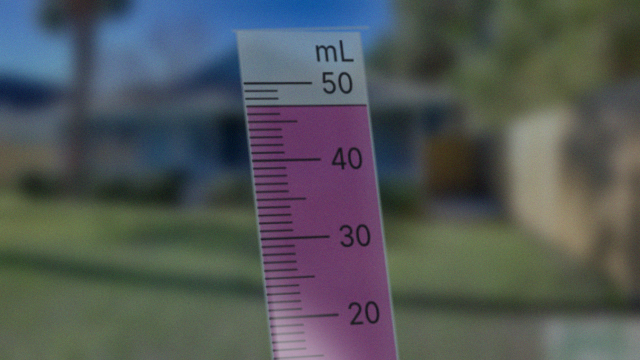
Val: 47 mL
